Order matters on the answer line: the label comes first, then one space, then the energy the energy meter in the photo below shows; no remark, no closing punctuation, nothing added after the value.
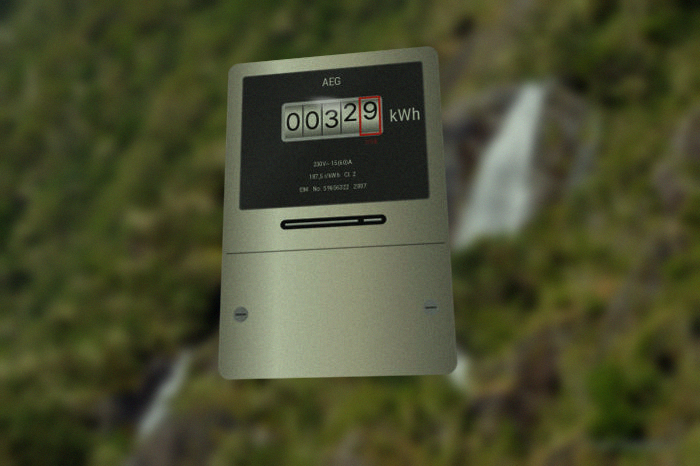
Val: 32.9 kWh
